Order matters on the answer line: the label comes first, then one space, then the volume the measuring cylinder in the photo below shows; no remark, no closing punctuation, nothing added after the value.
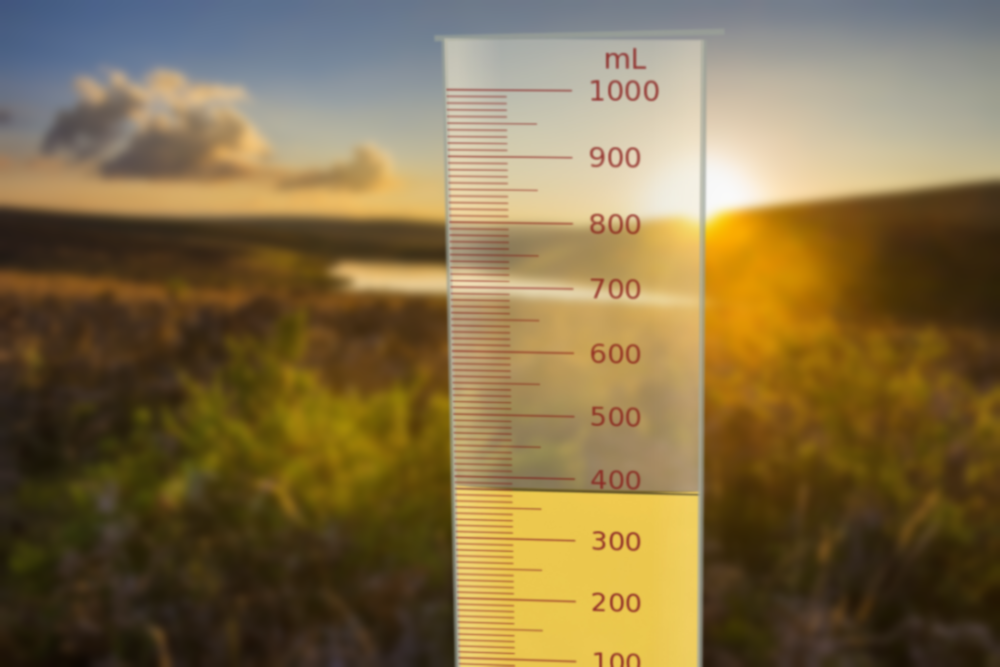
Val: 380 mL
